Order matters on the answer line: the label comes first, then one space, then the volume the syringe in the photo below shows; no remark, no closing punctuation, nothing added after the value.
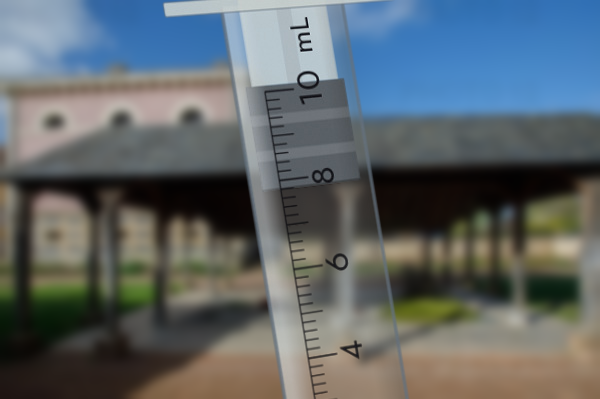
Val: 7.8 mL
